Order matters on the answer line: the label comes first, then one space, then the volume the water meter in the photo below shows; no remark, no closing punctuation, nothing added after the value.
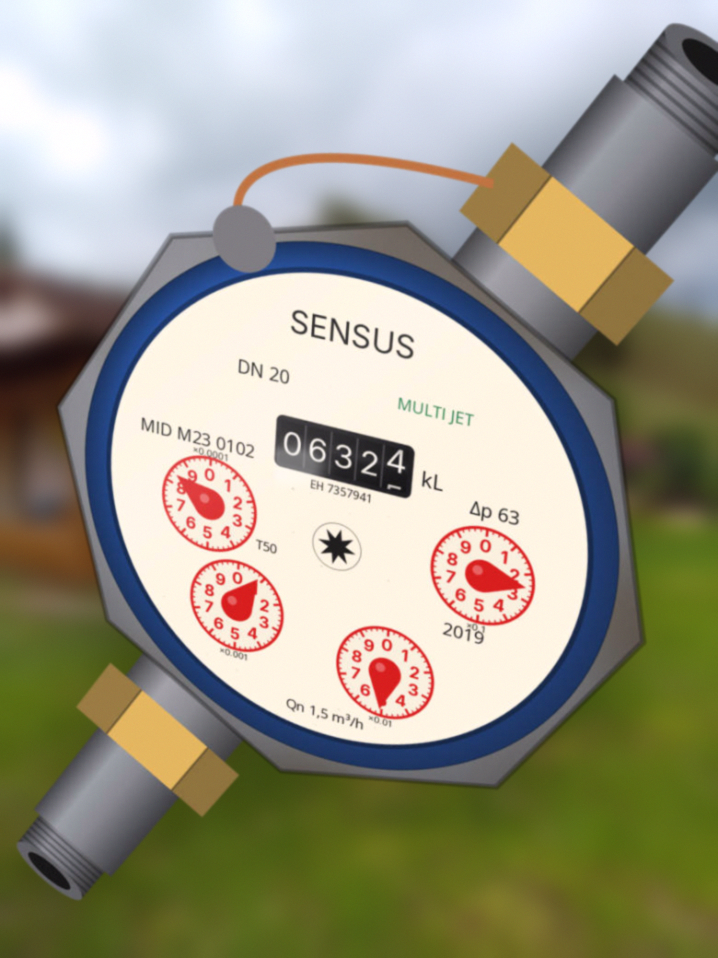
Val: 6324.2508 kL
